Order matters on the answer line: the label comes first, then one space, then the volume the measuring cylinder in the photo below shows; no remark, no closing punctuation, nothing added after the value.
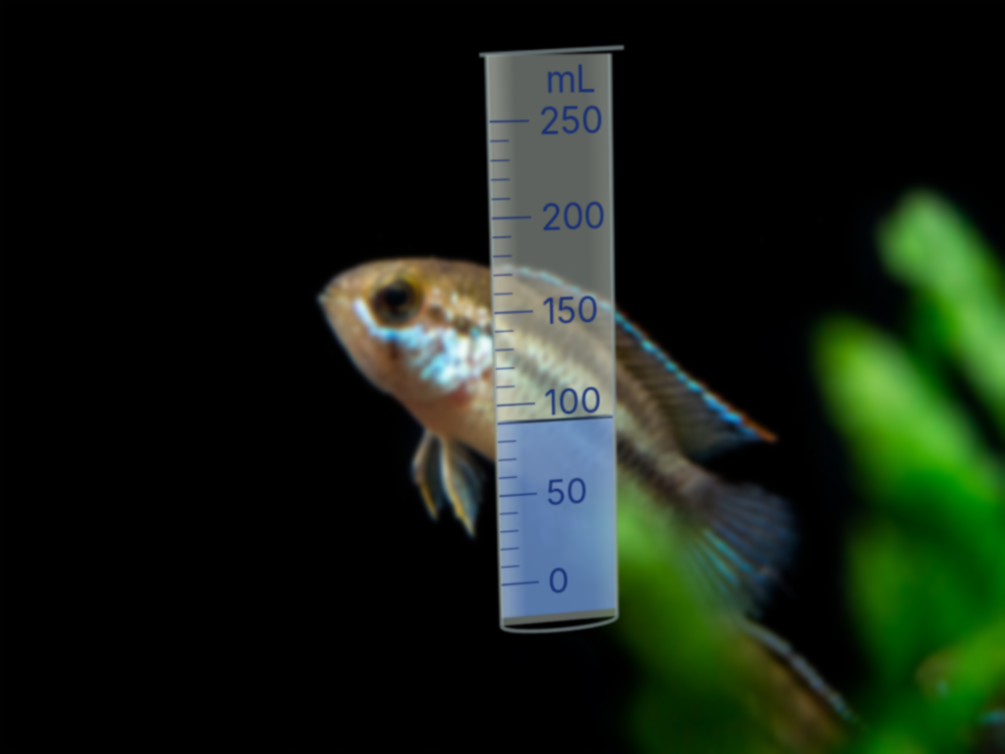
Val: 90 mL
